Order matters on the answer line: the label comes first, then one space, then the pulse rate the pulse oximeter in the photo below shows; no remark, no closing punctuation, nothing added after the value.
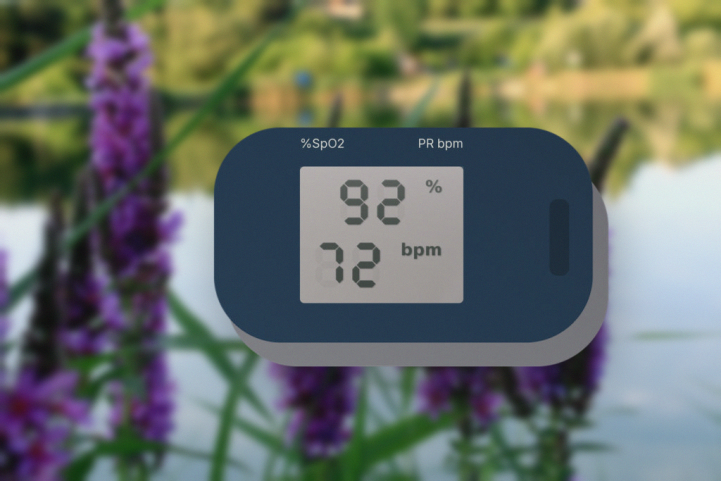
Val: 72 bpm
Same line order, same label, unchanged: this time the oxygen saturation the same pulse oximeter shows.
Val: 92 %
